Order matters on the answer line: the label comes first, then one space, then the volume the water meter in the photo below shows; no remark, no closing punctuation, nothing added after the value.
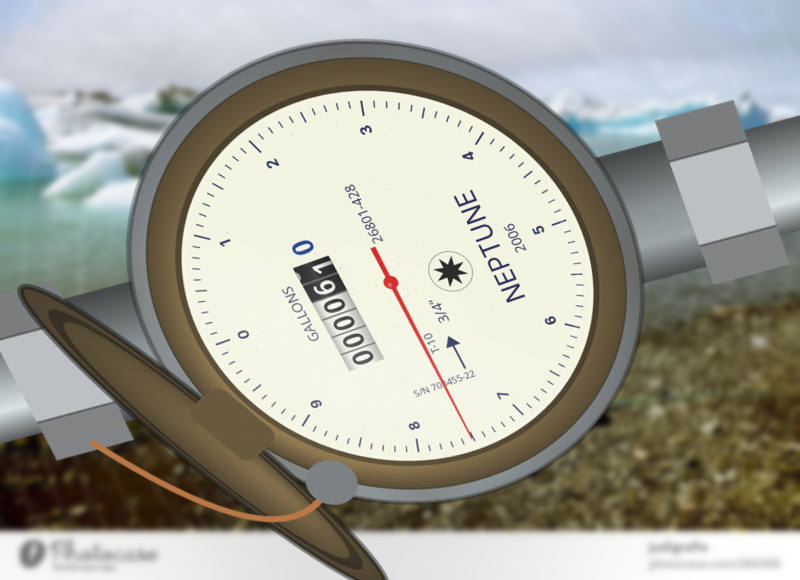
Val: 607.5 gal
